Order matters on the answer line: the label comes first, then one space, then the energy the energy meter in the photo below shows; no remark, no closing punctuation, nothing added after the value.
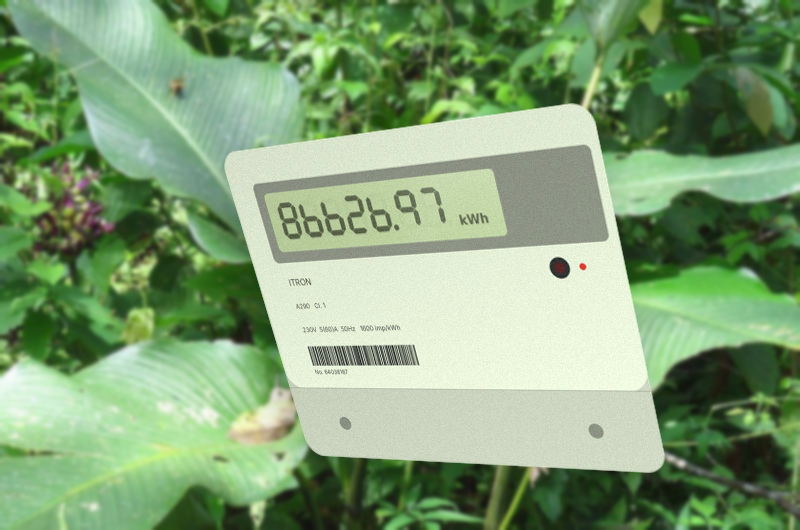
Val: 86626.97 kWh
